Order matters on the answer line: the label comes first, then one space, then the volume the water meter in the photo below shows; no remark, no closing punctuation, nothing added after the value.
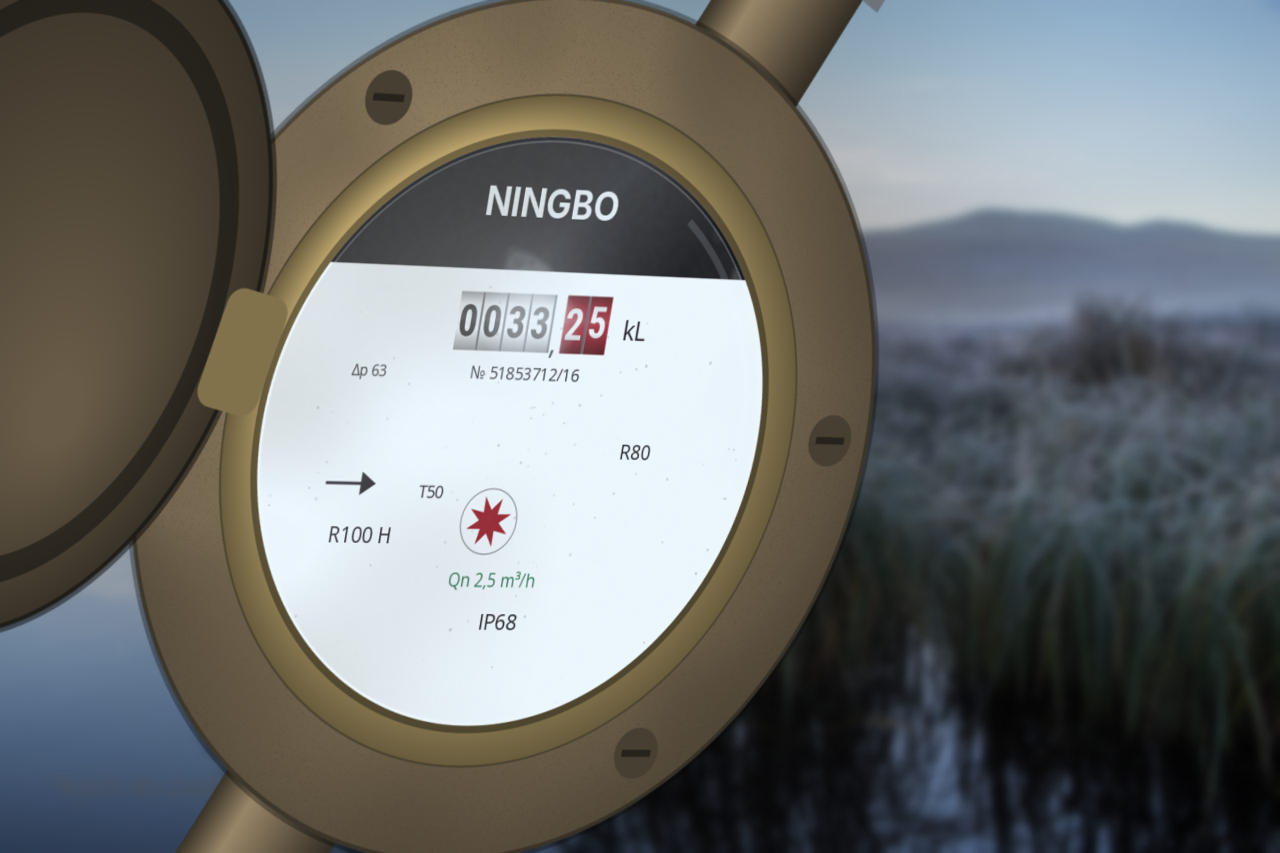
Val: 33.25 kL
